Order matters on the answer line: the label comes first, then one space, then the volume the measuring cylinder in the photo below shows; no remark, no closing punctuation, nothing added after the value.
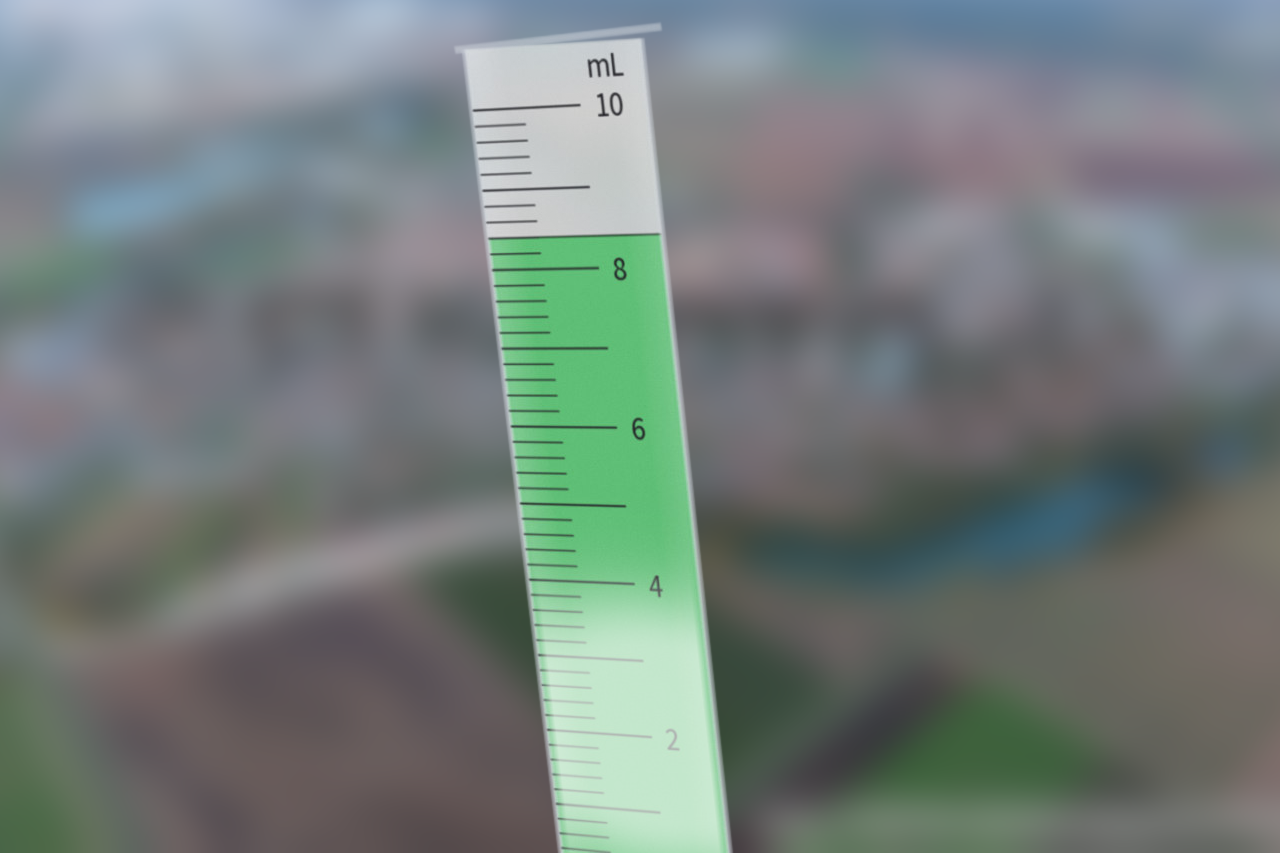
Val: 8.4 mL
